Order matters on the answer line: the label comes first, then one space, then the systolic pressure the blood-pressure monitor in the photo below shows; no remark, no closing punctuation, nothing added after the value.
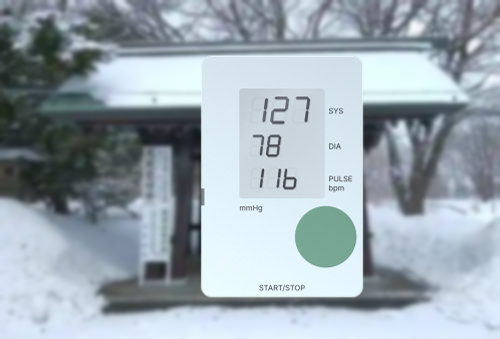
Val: 127 mmHg
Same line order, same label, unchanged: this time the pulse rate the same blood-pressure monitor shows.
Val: 116 bpm
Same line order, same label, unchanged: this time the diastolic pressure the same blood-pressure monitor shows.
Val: 78 mmHg
